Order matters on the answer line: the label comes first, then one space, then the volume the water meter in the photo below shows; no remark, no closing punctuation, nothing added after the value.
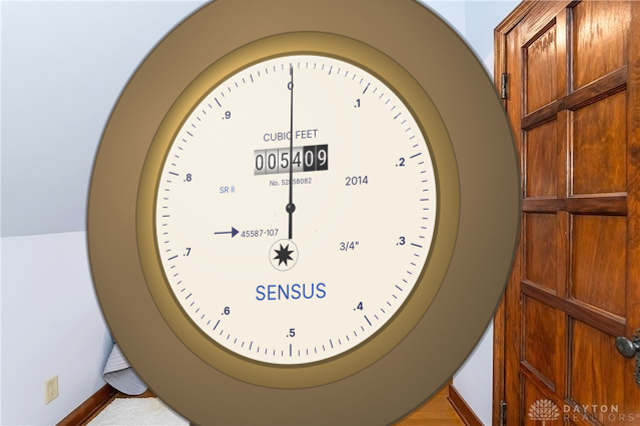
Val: 5409.00 ft³
